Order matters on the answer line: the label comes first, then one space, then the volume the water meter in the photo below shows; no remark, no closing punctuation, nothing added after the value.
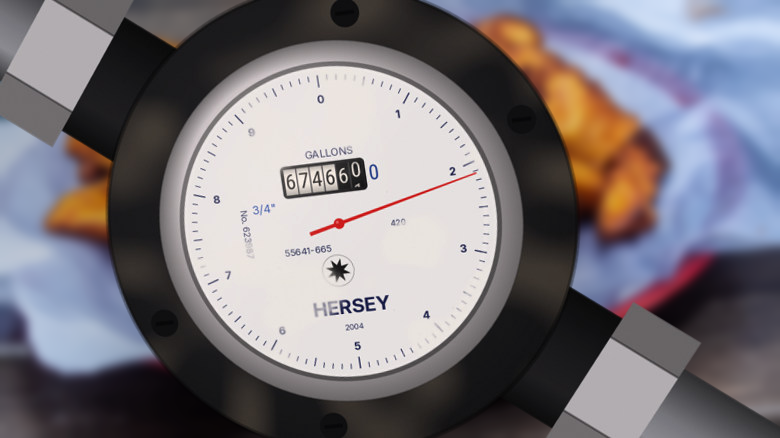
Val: 6746602.1 gal
